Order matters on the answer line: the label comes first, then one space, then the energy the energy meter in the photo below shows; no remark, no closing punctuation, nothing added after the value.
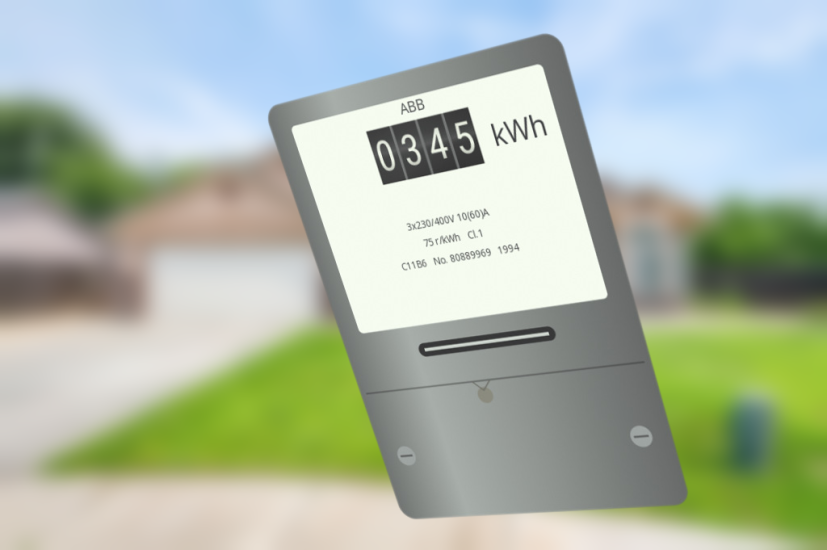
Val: 345 kWh
